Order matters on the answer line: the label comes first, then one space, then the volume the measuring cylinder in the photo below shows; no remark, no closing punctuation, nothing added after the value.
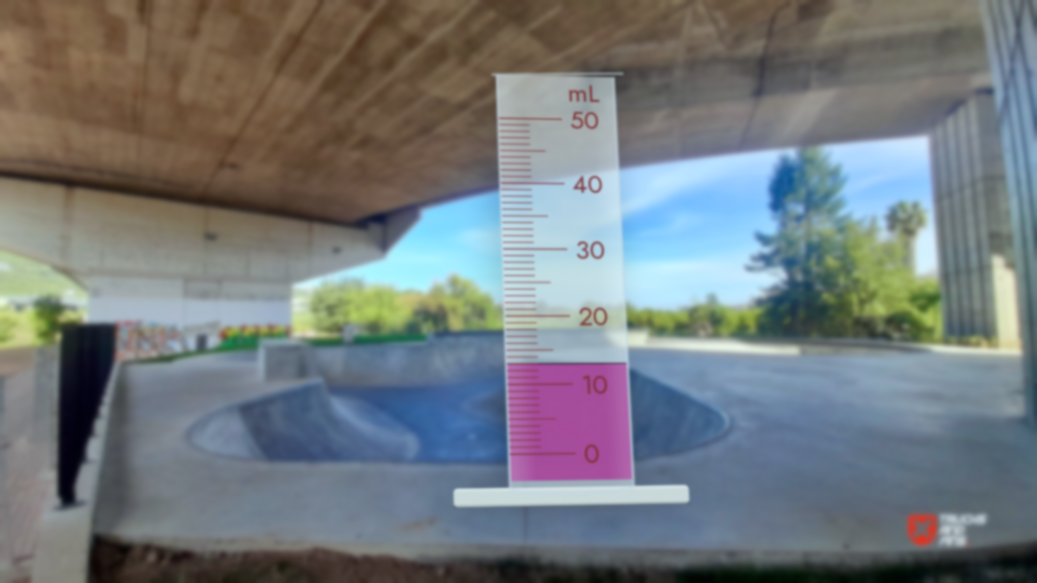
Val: 13 mL
